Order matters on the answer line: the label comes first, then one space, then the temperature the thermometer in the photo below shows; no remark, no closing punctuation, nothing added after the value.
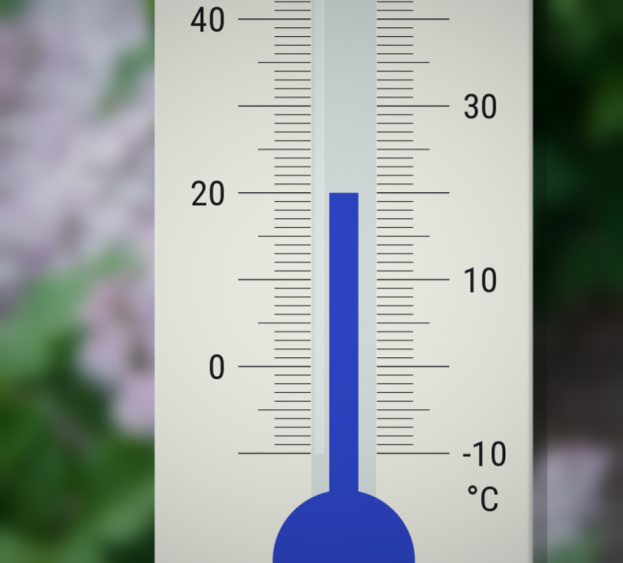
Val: 20 °C
